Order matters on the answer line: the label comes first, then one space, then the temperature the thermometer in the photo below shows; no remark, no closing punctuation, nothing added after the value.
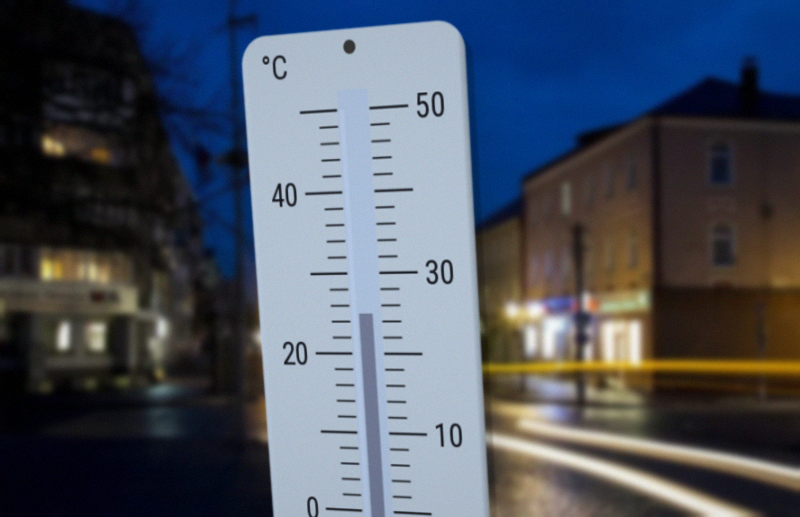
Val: 25 °C
